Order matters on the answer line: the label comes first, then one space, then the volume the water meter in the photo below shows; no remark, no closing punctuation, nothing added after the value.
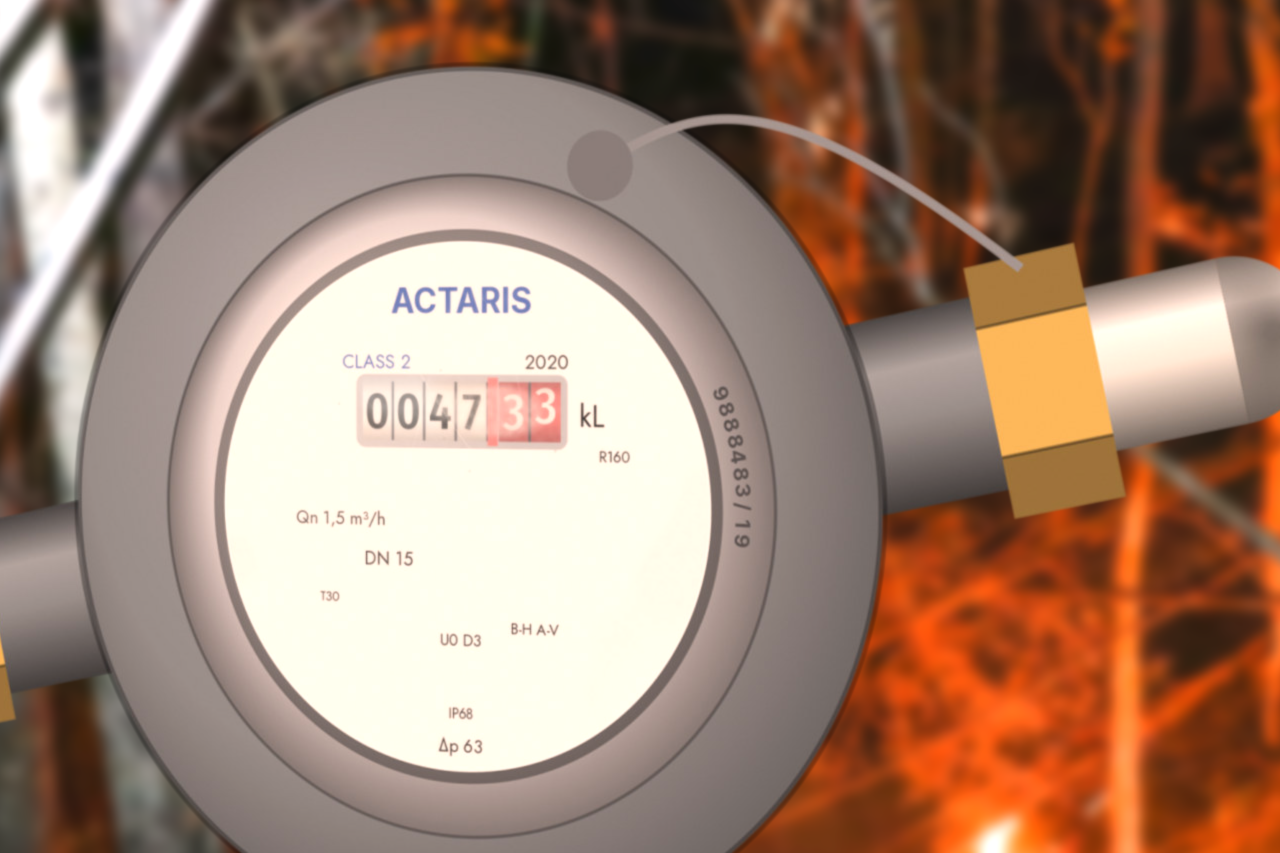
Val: 47.33 kL
